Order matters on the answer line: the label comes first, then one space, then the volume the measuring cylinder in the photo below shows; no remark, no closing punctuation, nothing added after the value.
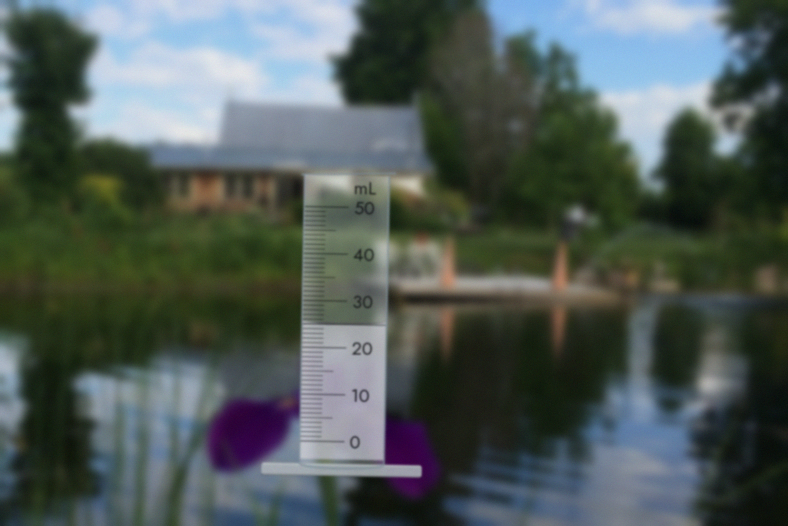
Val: 25 mL
